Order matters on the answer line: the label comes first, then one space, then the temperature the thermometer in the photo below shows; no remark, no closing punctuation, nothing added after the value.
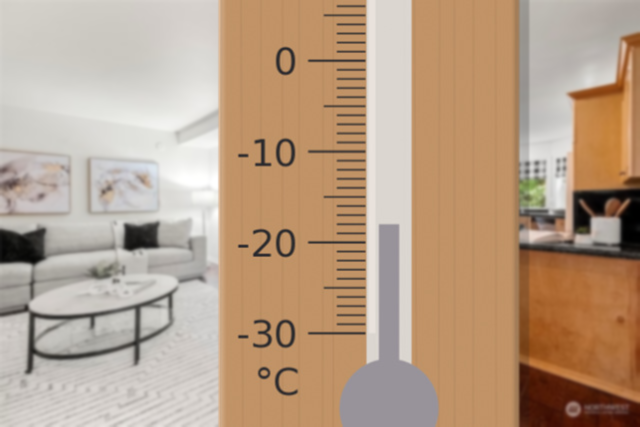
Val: -18 °C
